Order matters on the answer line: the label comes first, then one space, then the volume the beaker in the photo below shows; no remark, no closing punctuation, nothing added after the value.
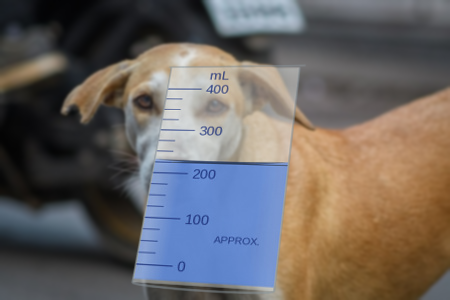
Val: 225 mL
